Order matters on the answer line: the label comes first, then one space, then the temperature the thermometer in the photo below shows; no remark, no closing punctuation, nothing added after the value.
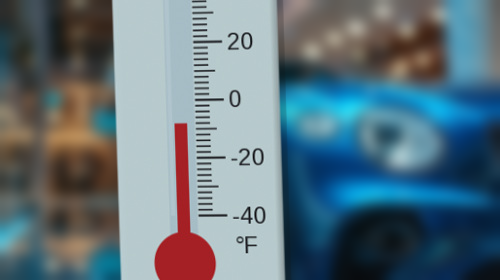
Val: -8 °F
